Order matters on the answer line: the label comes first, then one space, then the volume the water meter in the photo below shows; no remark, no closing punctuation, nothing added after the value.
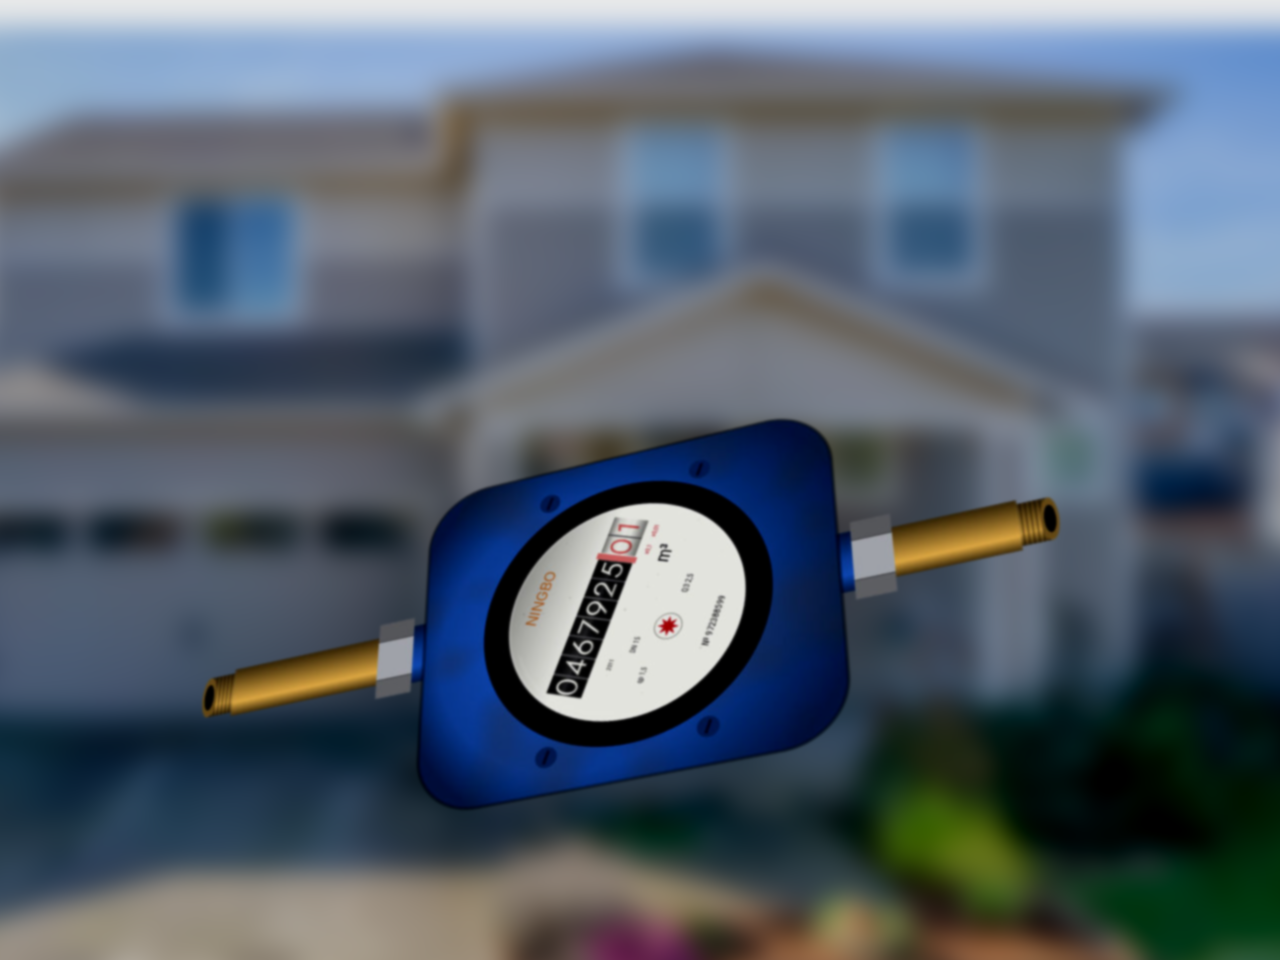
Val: 467925.01 m³
